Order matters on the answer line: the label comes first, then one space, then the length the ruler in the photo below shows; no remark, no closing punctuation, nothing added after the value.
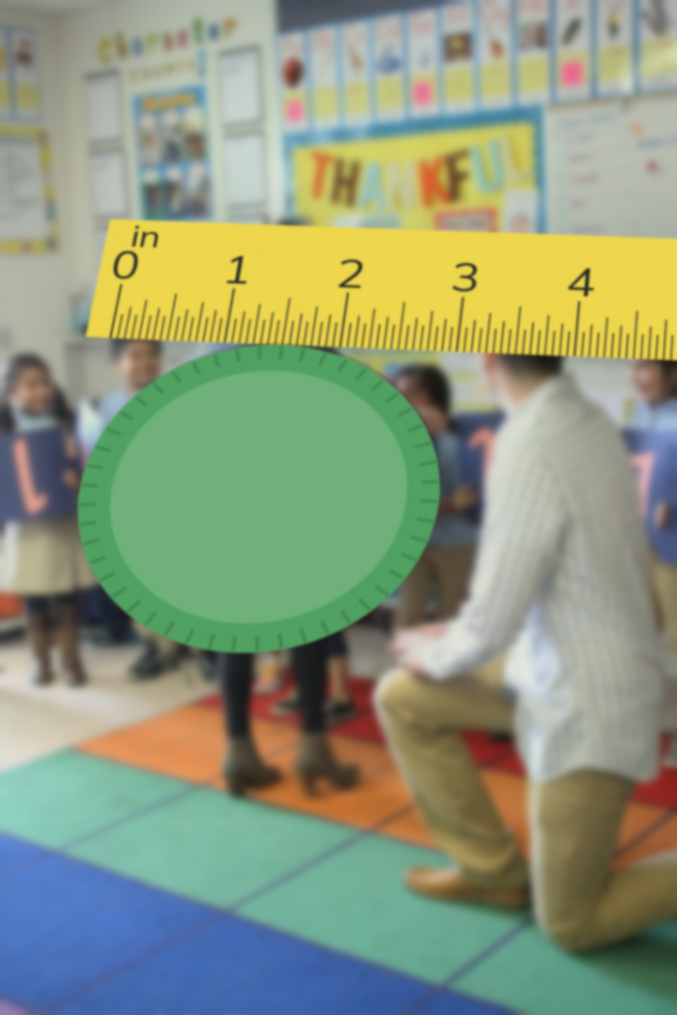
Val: 3 in
